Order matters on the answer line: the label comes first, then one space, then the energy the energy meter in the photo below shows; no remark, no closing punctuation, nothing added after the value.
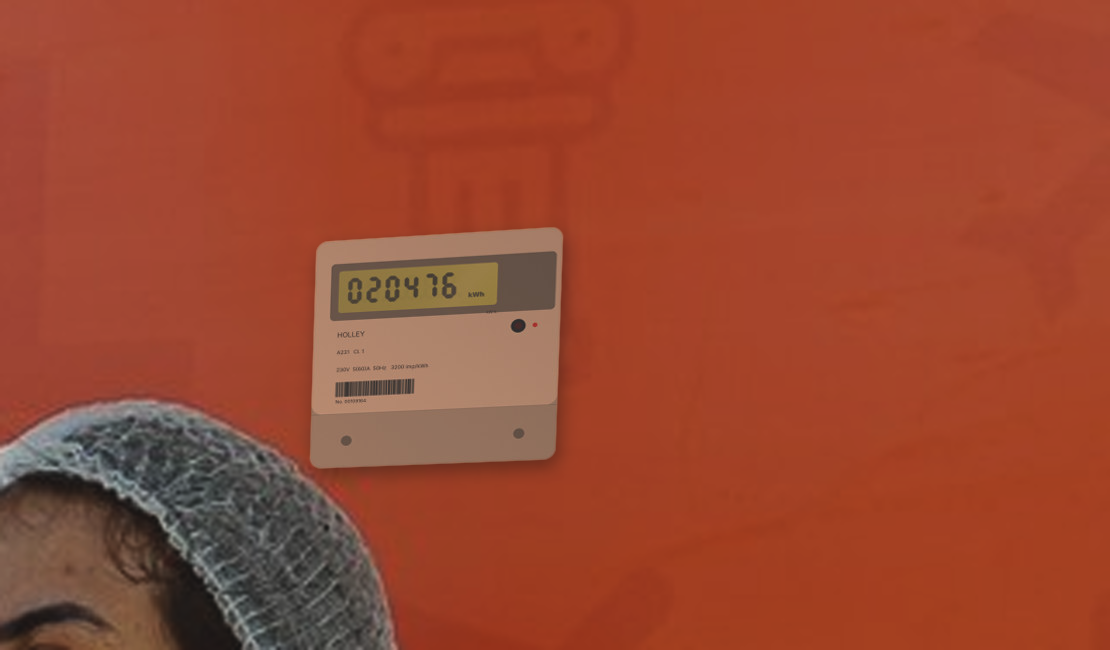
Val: 20476 kWh
